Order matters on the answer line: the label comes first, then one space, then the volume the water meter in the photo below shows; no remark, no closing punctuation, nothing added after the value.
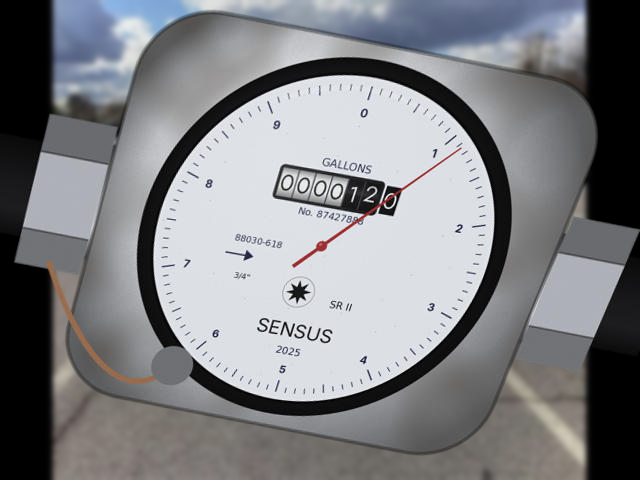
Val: 121.1 gal
